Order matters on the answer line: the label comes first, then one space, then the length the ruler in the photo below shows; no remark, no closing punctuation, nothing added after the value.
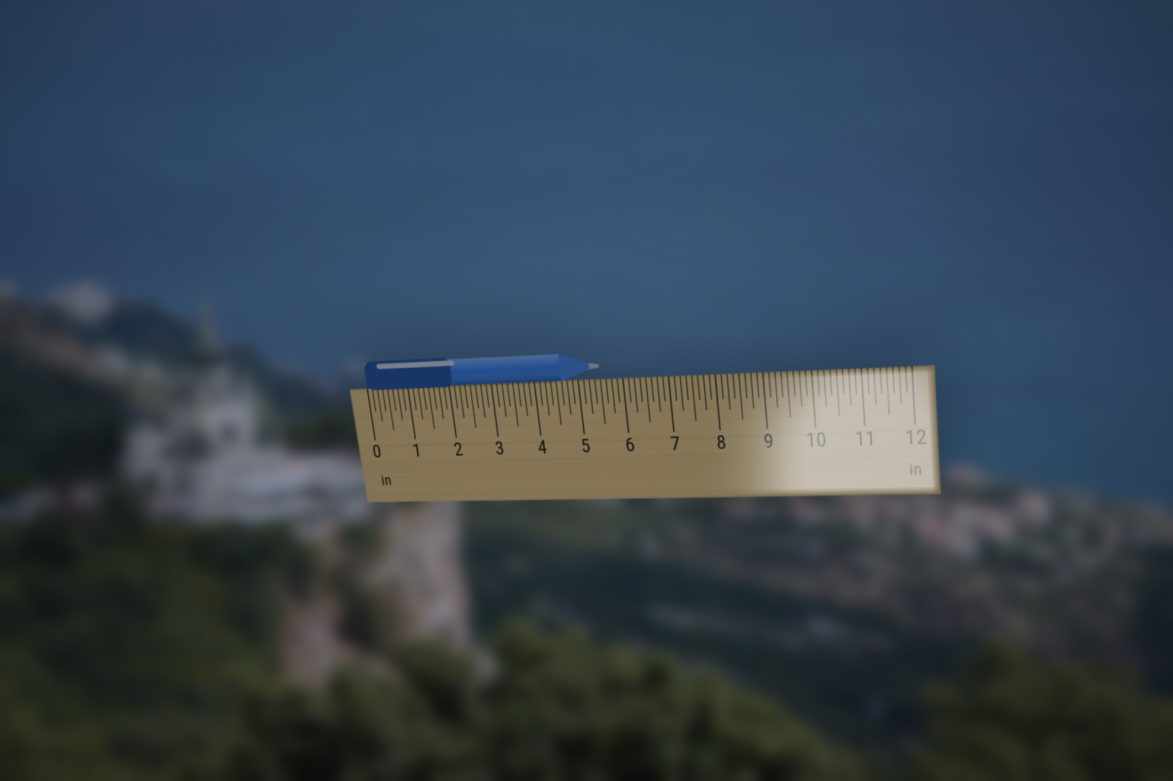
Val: 5.5 in
